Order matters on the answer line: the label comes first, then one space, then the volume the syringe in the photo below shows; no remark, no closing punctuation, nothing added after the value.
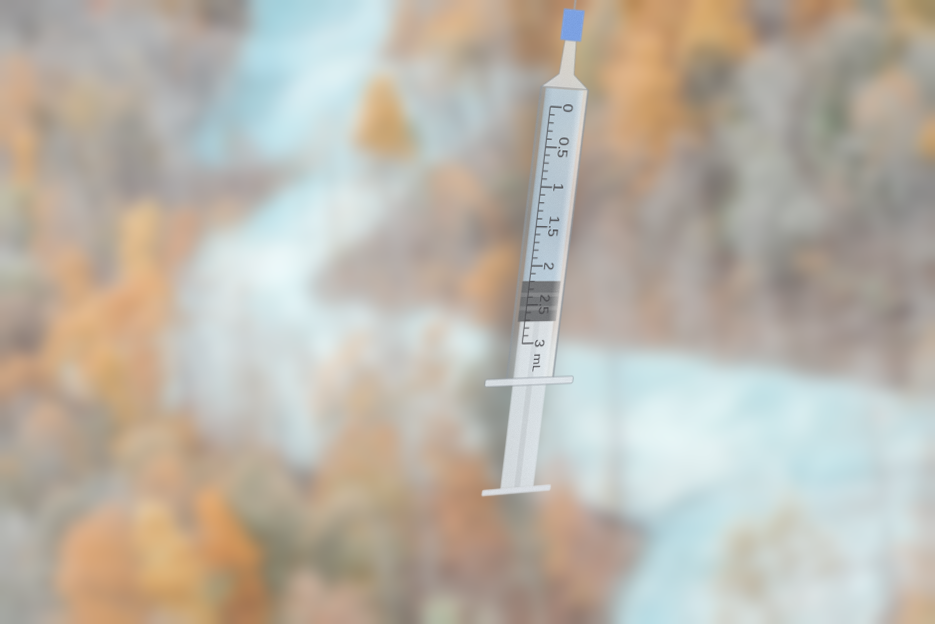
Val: 2.2 mL
